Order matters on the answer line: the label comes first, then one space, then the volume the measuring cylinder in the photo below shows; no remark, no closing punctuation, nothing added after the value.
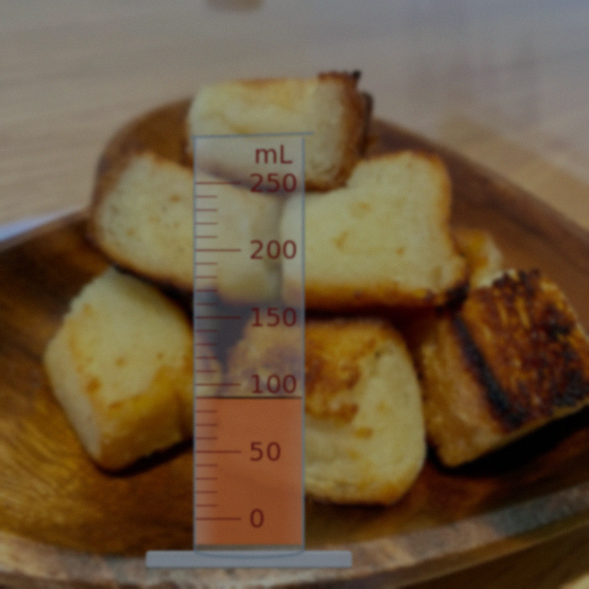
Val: 90 mL
